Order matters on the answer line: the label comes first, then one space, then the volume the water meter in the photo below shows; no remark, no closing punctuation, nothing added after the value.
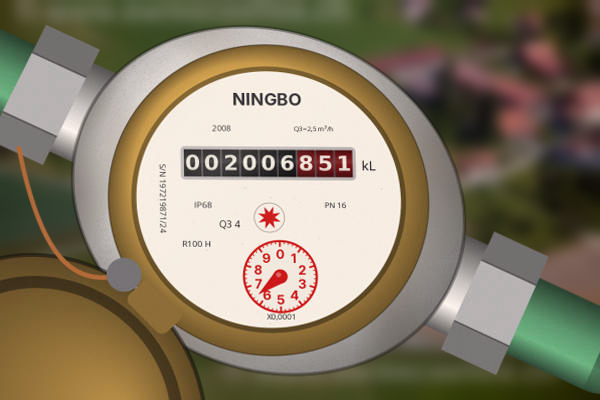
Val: 2006.8516 kL
